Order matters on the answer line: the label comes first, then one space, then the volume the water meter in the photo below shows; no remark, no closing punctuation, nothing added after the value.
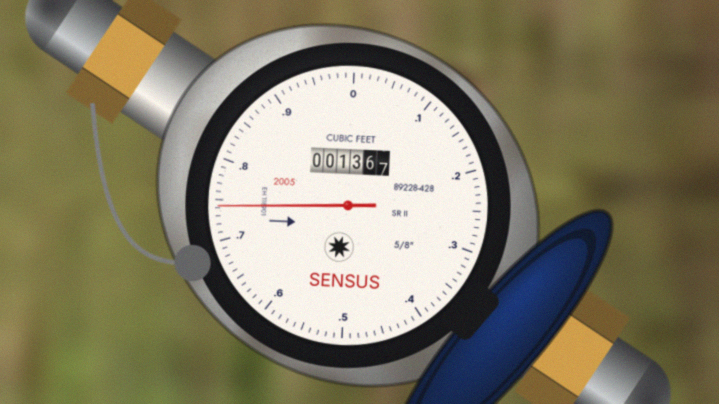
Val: 1366.74 ft³
